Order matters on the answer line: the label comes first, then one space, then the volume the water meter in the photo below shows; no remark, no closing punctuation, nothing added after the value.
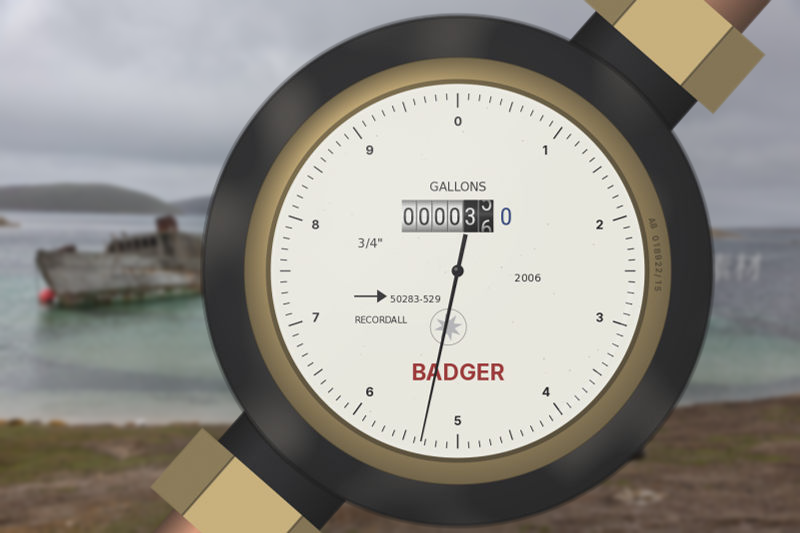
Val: 355.3 gal
